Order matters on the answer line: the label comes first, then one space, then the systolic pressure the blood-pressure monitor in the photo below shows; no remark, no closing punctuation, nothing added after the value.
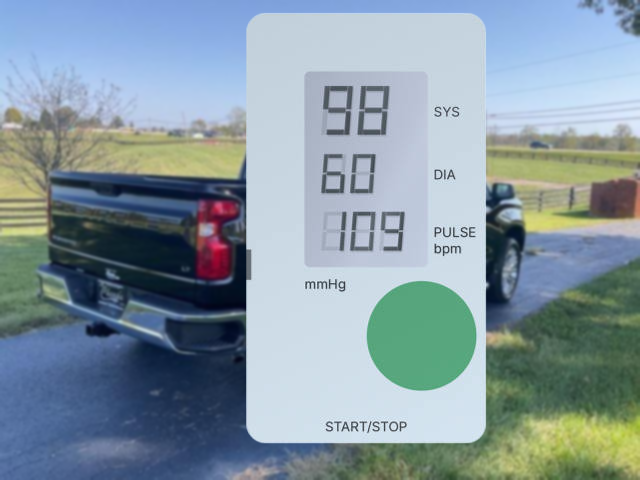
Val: 98 mmHg
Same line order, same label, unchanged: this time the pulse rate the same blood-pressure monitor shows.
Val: 109 bpm
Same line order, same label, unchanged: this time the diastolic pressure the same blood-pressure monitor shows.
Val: 60 mmHg
